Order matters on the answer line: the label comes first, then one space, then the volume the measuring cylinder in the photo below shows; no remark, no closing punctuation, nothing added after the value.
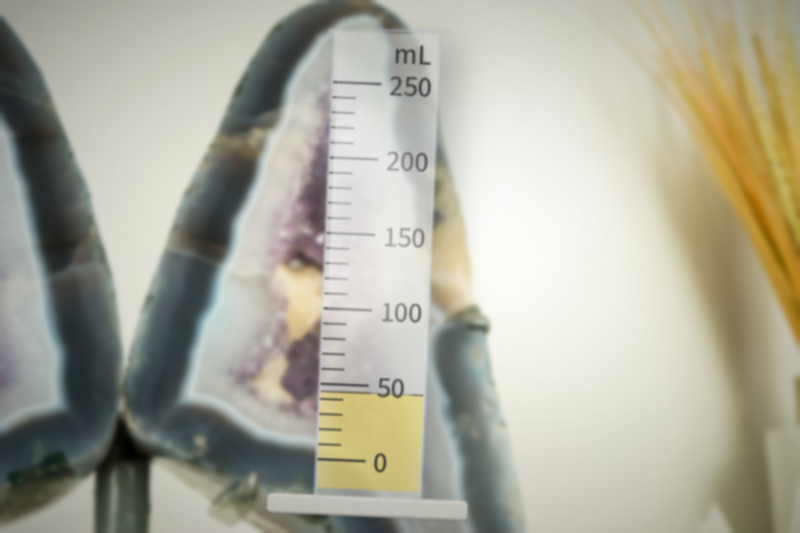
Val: 45 mL
